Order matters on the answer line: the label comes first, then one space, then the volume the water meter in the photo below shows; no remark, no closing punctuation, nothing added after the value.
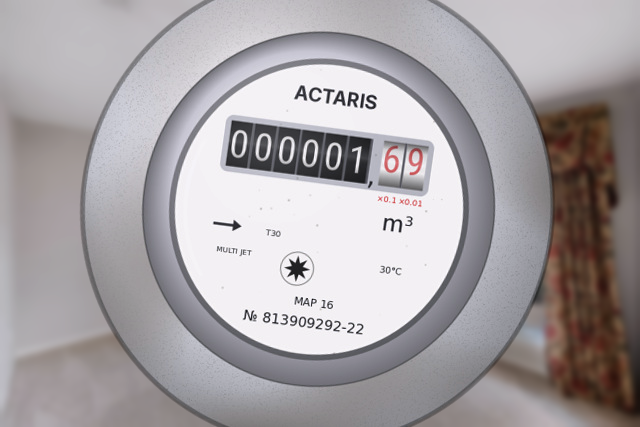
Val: 1.69 m³
